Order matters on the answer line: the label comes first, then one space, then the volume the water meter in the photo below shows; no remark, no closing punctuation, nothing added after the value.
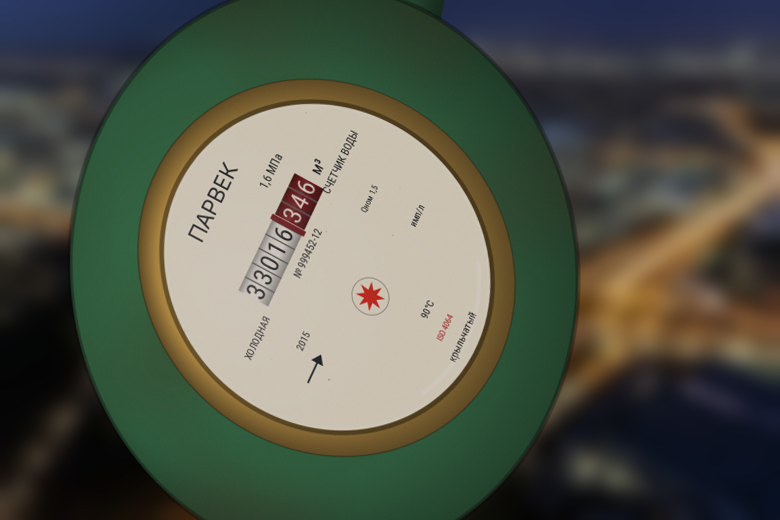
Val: 33016.346 m³
